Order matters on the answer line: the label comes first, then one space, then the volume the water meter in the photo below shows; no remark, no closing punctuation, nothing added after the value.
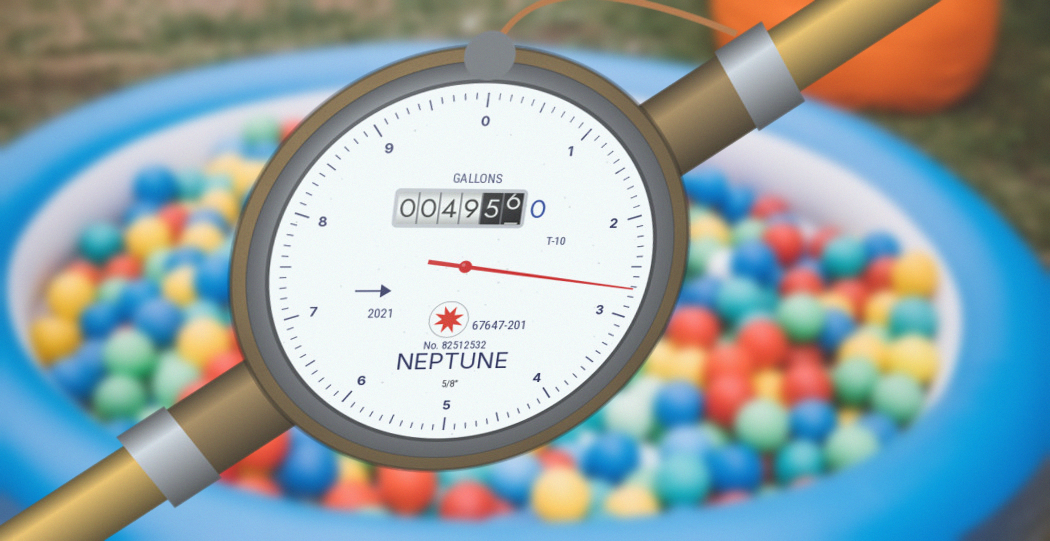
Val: 49562.7 gal
